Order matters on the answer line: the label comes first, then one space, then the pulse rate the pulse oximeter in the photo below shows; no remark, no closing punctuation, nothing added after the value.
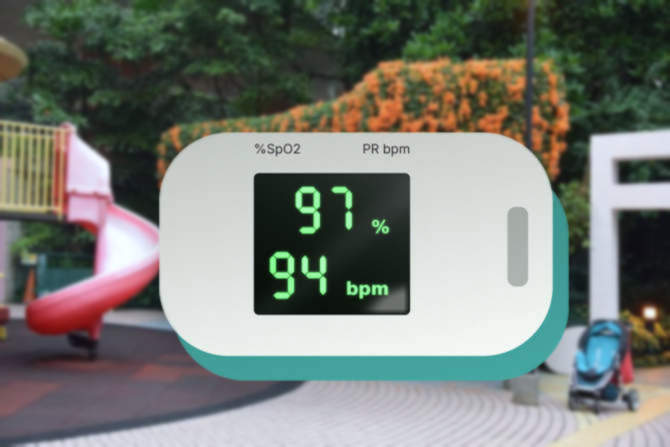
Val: 94 bpm
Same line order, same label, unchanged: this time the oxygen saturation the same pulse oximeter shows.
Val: 97 %
